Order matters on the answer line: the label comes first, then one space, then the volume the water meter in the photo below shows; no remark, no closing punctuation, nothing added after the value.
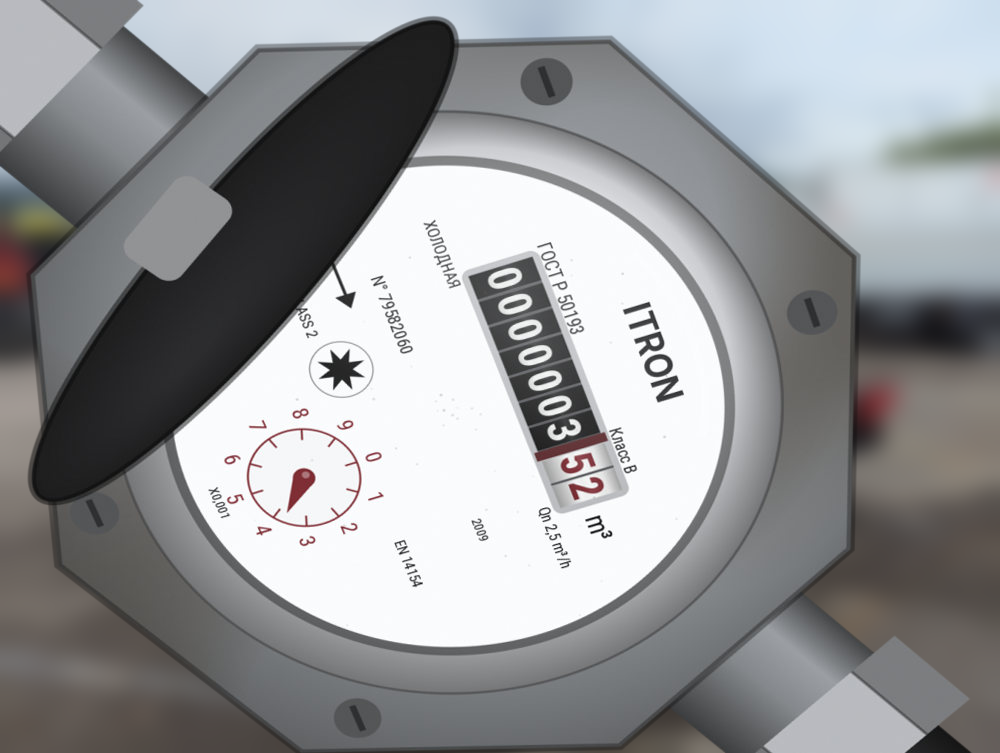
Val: 3.523 m³
